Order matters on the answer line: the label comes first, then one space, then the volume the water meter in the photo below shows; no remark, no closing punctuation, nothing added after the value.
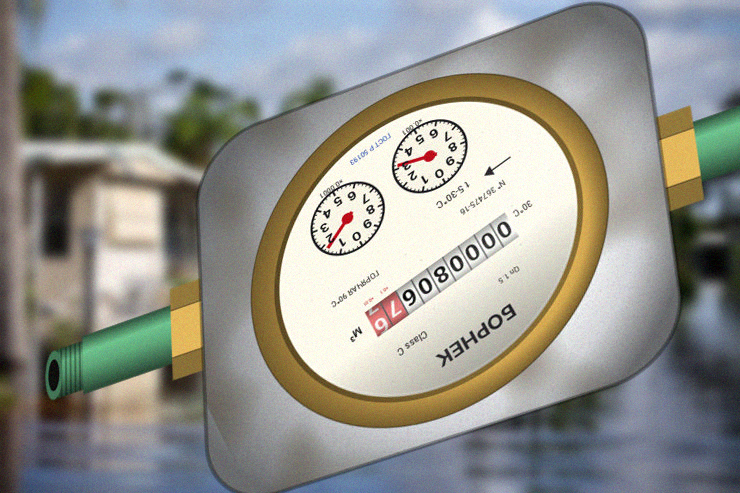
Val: 806.7631 m³
